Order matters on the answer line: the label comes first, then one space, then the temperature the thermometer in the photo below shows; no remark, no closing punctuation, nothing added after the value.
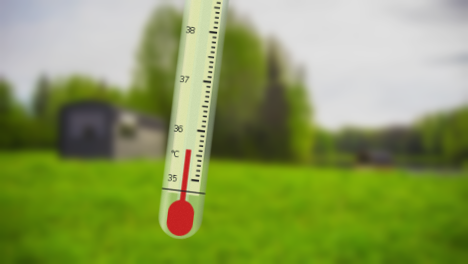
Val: 35.6 °C
